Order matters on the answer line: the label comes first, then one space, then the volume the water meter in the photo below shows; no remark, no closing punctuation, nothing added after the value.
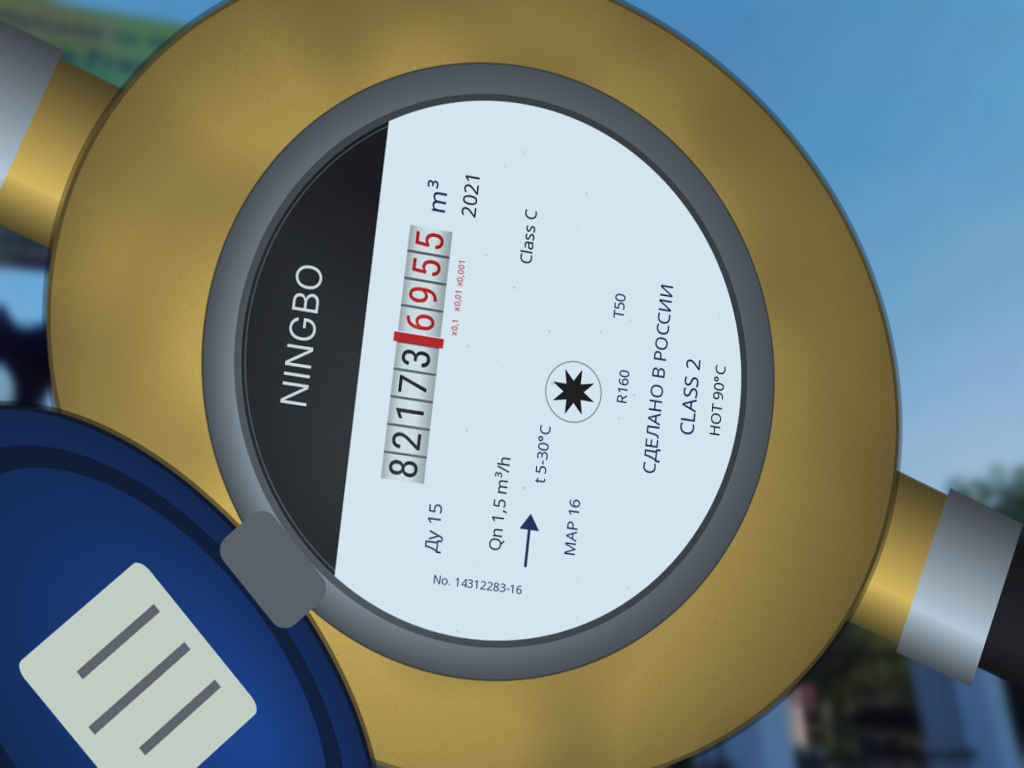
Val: 82173.6955 m³
